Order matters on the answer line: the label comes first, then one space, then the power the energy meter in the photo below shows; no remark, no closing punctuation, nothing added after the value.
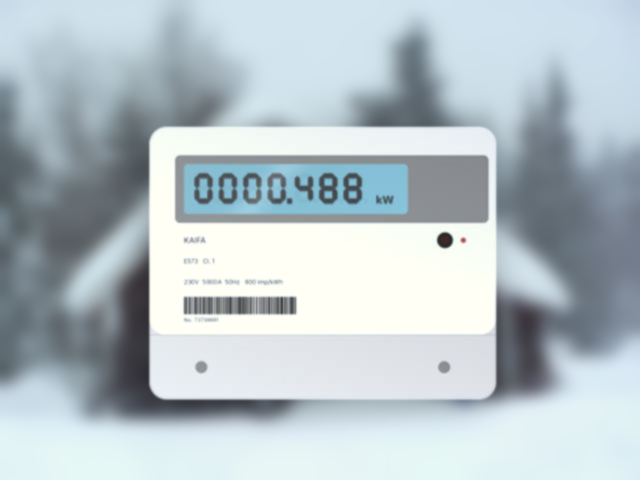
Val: 0.488 kW
